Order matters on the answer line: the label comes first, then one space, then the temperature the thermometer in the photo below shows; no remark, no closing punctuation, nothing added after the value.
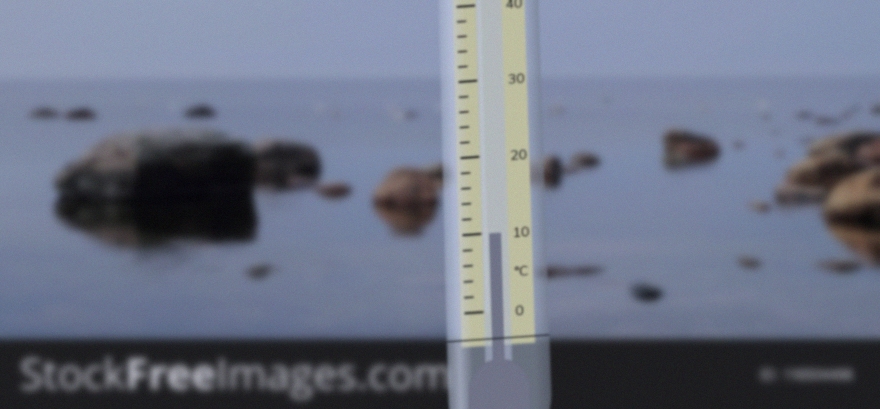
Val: 10 °C
